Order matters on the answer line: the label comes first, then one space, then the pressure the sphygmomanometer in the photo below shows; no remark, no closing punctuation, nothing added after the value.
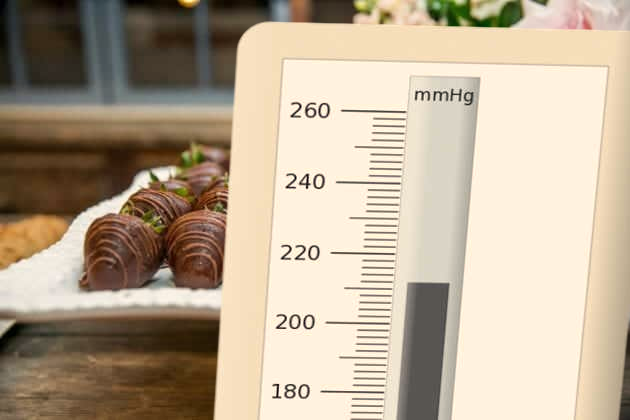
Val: 212 mmHg
